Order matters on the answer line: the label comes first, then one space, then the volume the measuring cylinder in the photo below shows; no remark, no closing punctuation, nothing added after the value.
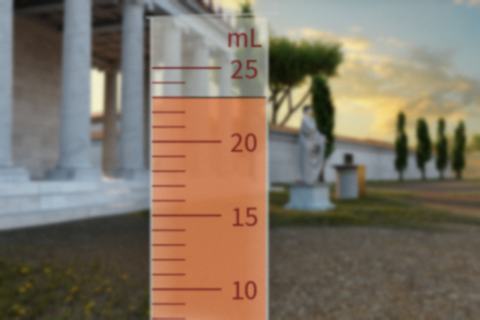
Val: 23 mL
